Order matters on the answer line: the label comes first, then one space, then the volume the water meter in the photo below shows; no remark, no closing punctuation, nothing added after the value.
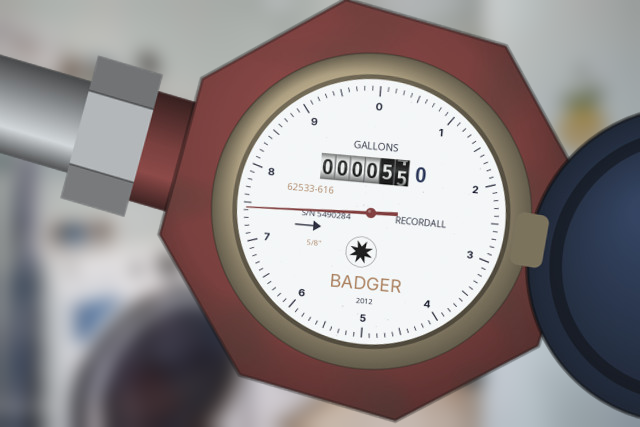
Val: 547.4 gal
